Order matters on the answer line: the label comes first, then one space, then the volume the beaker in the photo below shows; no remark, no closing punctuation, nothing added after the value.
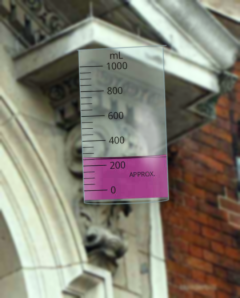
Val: 250 mL
